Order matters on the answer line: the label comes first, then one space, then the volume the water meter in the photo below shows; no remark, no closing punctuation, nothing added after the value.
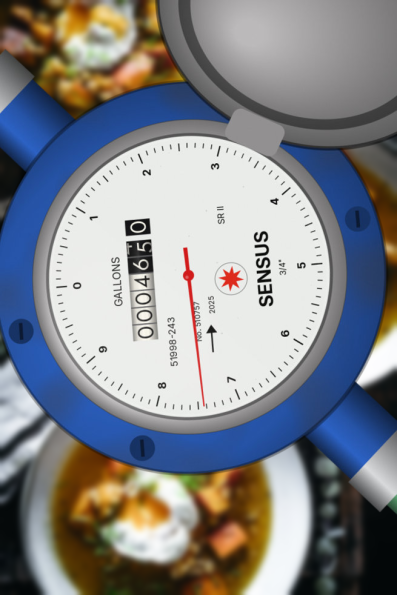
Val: 4647.4 gal
